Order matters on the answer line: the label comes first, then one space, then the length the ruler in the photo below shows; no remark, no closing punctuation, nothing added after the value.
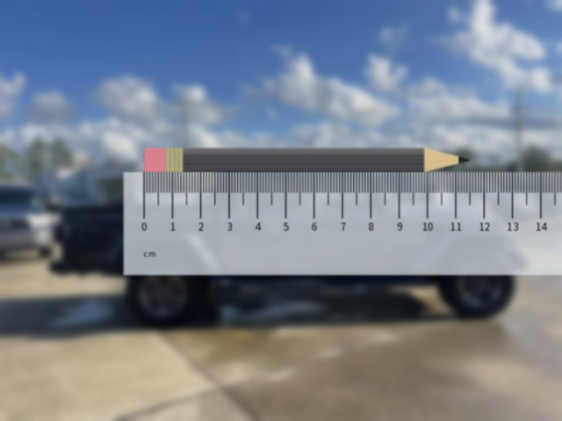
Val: 11.5 cm
